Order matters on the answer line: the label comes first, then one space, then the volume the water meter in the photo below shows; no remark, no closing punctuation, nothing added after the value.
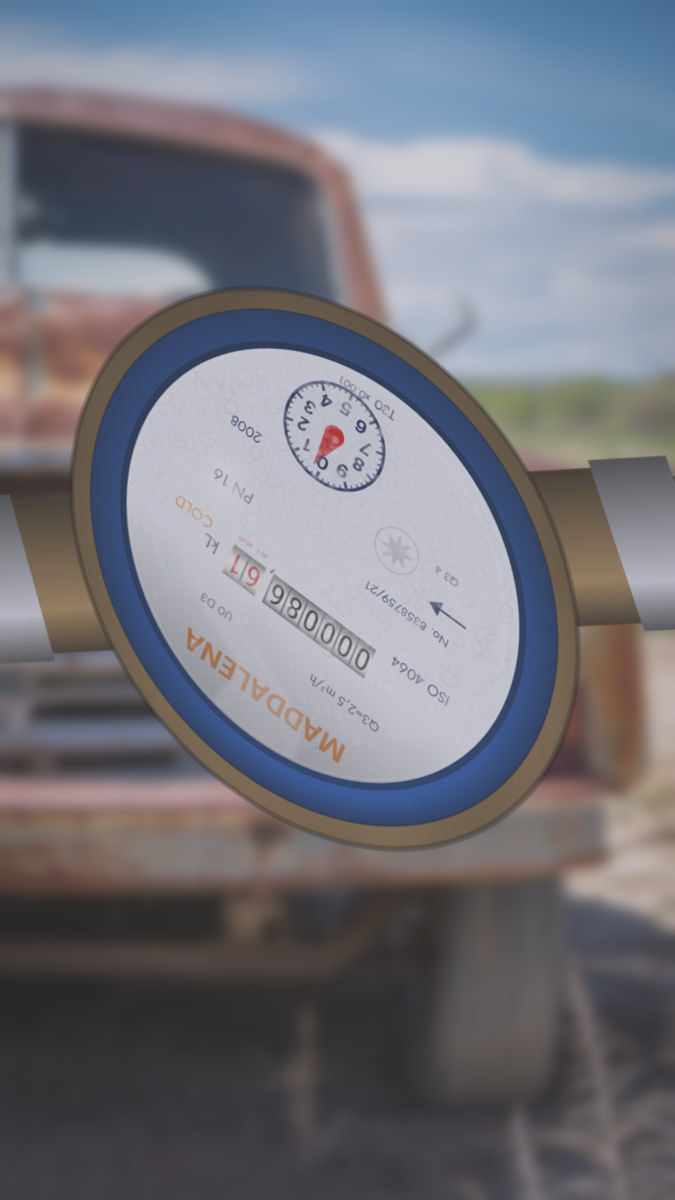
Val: 86.610 kL
